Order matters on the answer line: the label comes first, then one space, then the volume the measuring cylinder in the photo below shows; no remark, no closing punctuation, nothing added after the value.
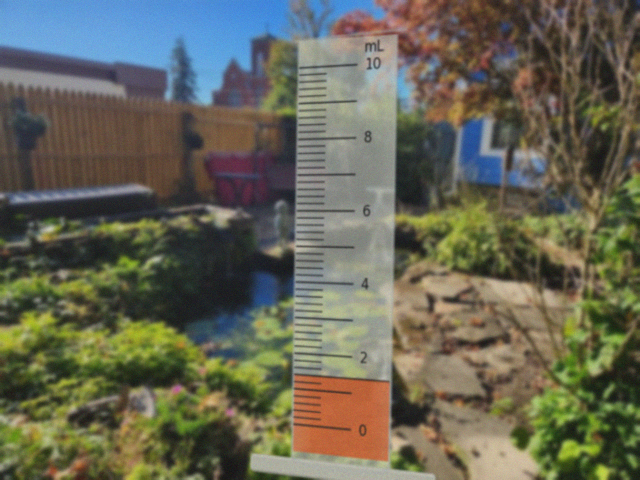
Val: 1.4 mL
